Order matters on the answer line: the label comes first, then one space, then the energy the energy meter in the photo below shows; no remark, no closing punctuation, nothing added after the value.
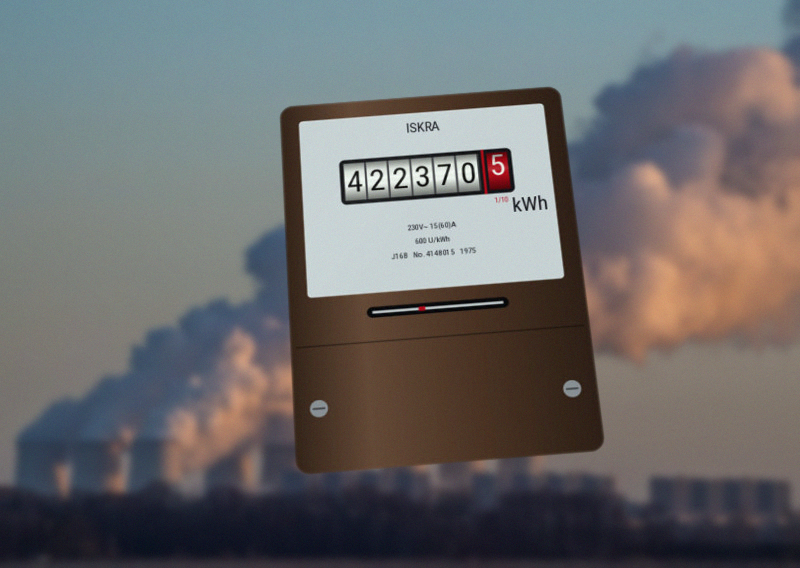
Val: 422370.5 kWh
